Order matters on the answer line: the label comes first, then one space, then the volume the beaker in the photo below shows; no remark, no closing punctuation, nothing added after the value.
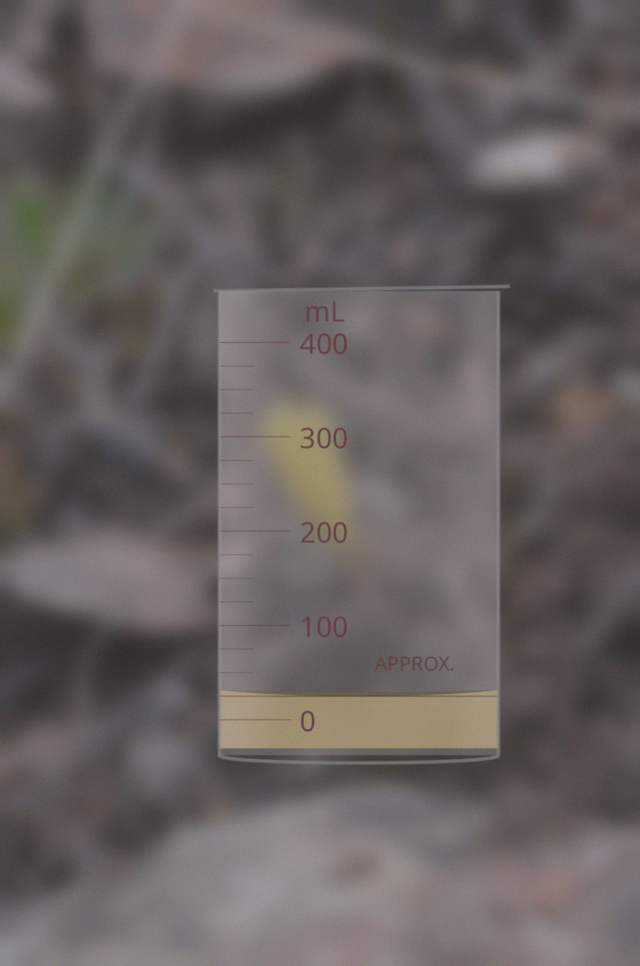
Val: 25 mL
